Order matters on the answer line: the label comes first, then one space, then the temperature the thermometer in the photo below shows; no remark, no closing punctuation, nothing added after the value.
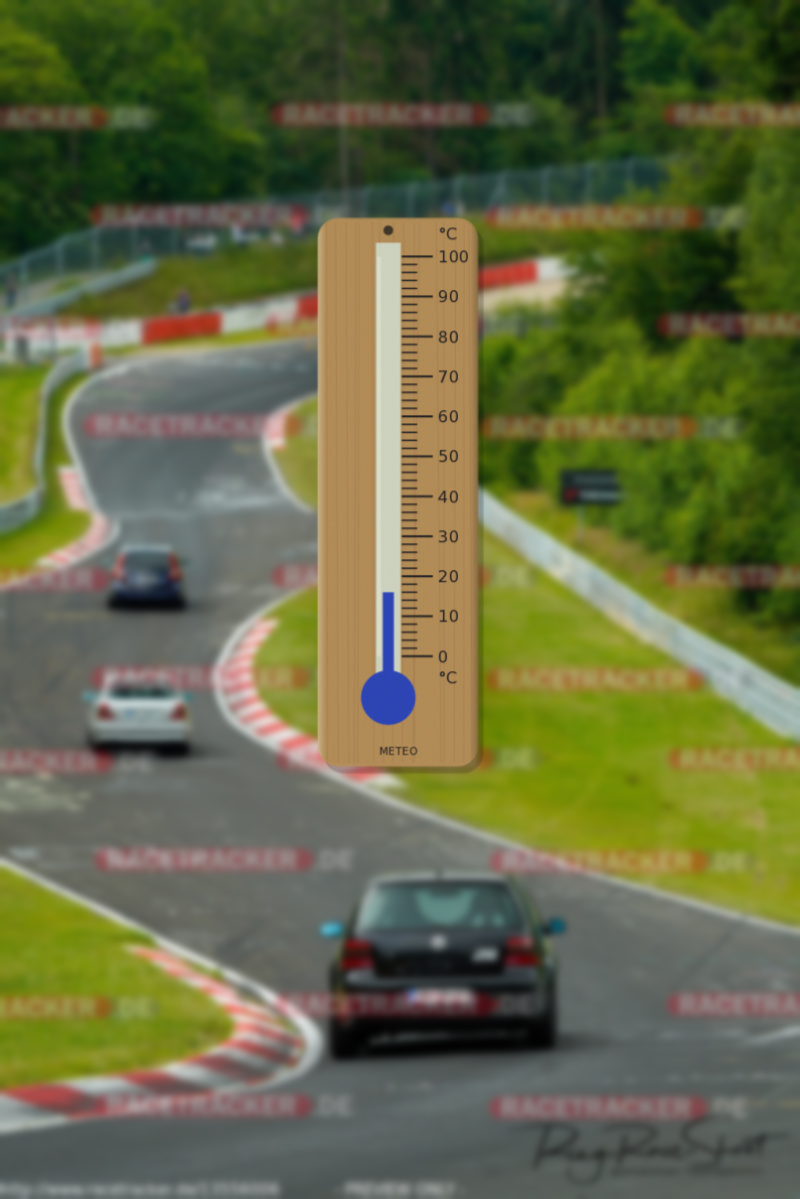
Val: 16 °C
